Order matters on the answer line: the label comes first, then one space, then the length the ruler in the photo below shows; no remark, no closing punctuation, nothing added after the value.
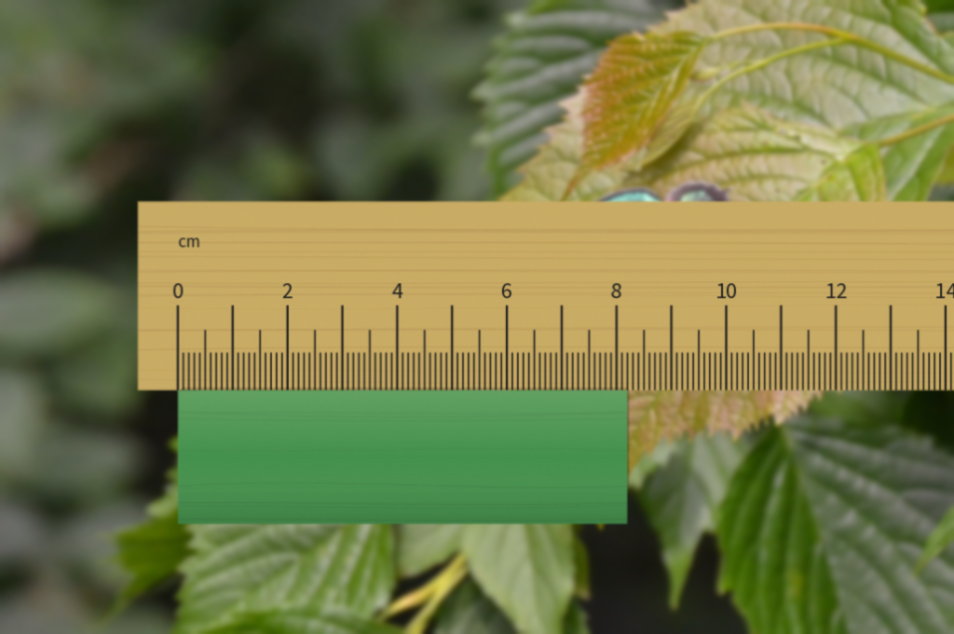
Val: 8.2 cm
